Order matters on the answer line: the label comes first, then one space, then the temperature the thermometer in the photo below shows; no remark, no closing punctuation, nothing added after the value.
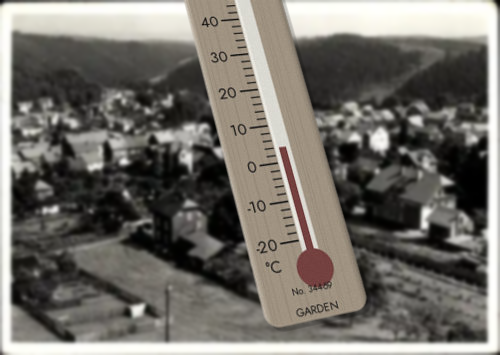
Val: 4 °C
